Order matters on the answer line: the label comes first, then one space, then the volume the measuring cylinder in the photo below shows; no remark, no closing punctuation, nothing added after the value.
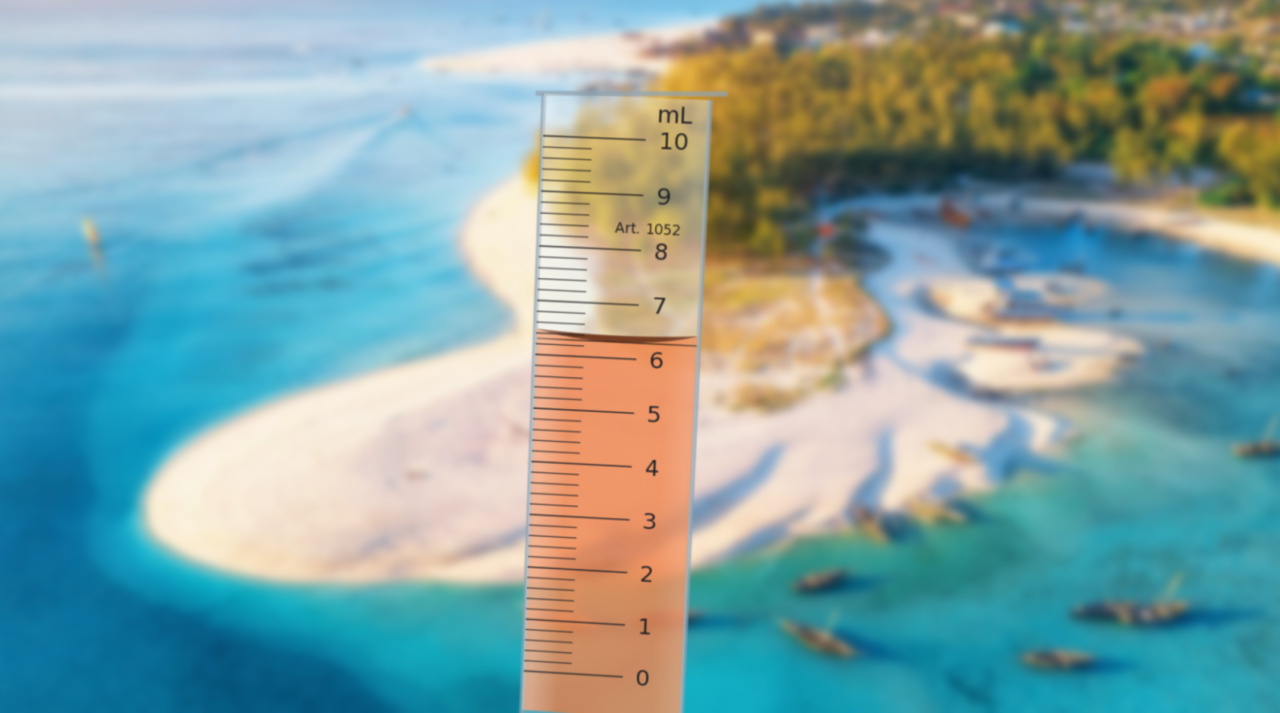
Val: 6.3 mL
